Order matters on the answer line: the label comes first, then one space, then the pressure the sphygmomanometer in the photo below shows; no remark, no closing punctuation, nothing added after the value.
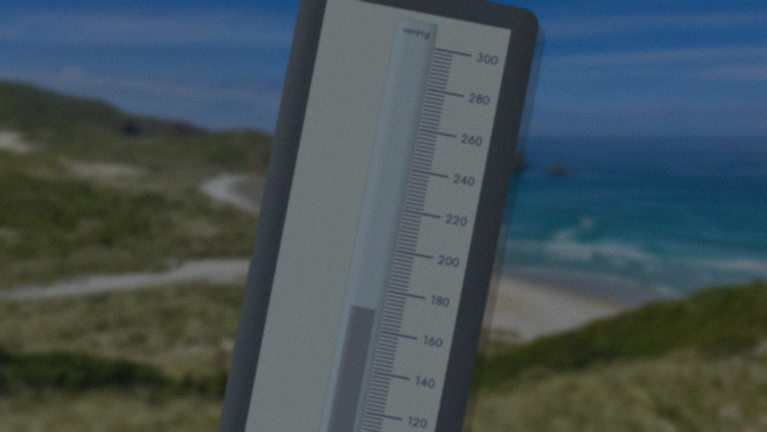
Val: 170 mmHg
